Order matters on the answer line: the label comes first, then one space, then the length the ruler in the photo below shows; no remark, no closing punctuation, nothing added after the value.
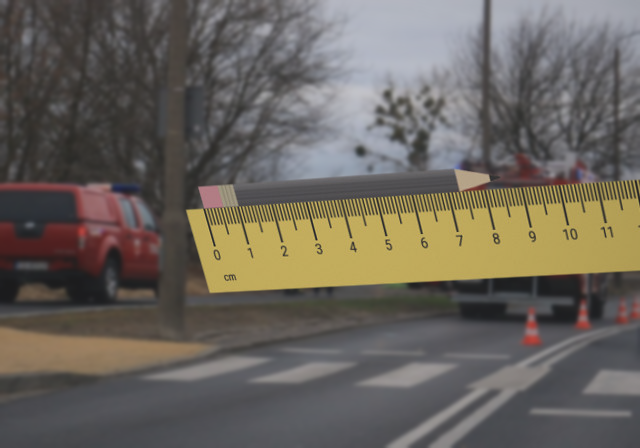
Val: 8.5 cm
